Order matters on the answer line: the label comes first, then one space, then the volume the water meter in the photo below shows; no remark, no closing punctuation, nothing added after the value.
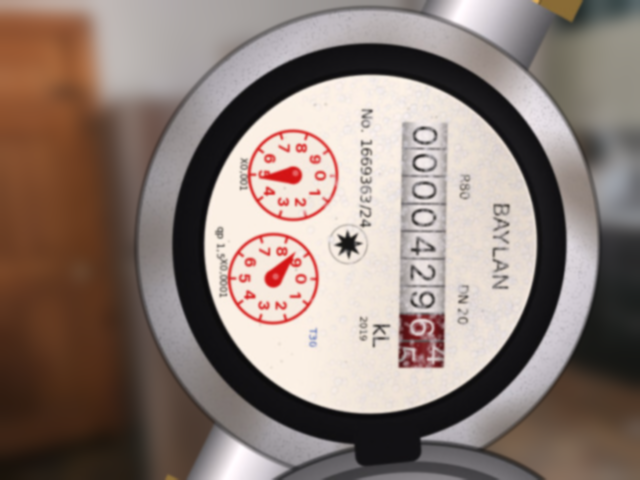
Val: 429.6448 kL
